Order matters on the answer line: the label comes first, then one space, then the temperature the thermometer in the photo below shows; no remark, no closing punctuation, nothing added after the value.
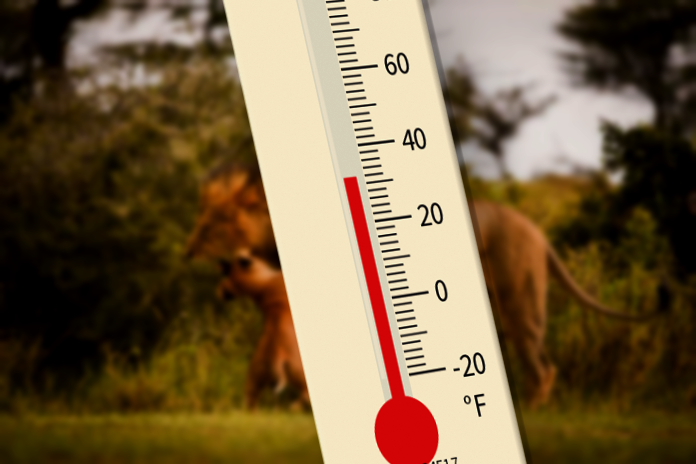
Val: 32 °F
